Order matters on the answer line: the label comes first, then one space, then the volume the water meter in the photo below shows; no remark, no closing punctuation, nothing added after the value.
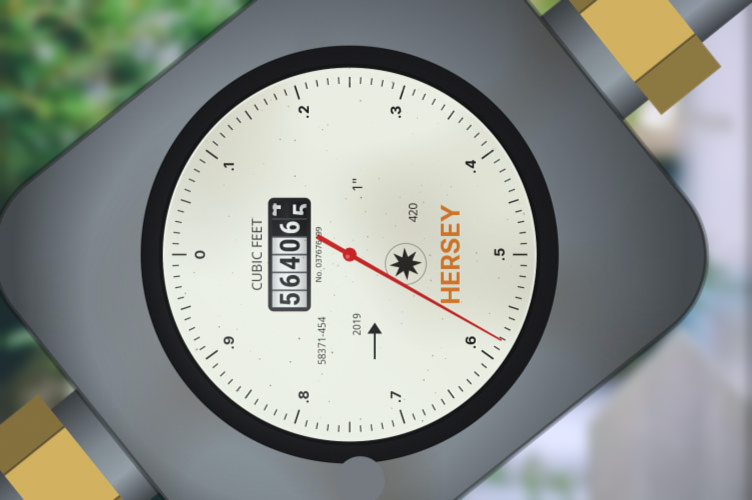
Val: 564064.58 ft³
